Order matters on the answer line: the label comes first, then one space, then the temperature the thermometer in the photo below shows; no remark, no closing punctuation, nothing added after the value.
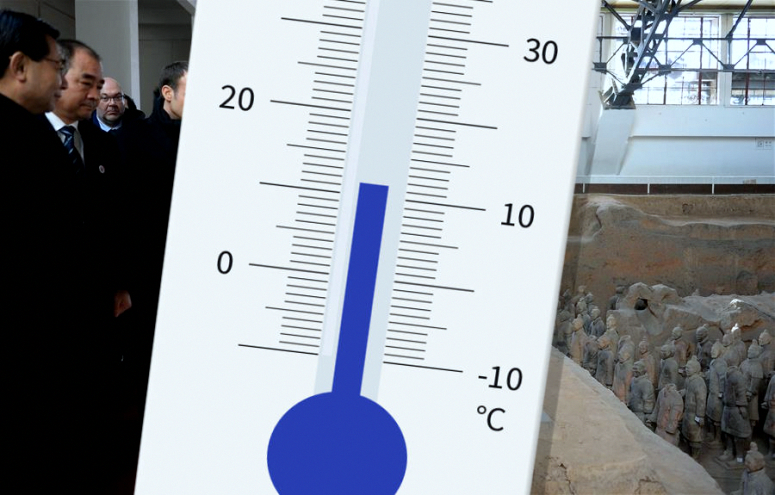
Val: 11.5 °C
